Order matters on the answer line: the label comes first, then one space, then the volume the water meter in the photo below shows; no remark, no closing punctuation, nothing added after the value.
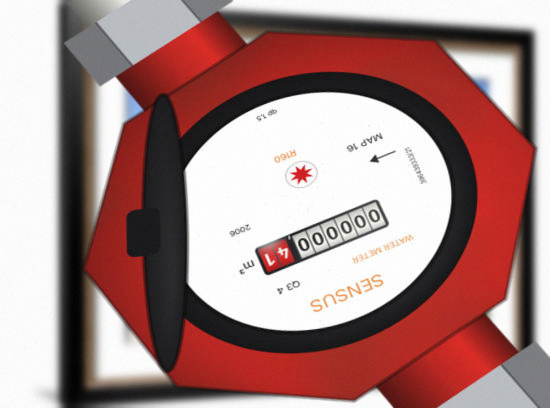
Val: 0.41 m³
